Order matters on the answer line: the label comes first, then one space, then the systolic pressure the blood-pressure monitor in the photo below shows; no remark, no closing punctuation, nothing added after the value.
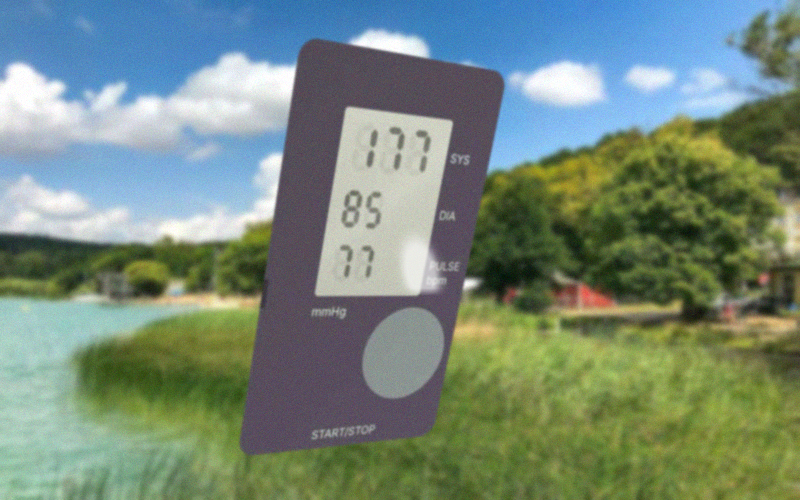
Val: 177 mmHg
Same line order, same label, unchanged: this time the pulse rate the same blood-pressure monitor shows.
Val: 77 bpm
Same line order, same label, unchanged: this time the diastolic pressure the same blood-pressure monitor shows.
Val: 85 mmHg
